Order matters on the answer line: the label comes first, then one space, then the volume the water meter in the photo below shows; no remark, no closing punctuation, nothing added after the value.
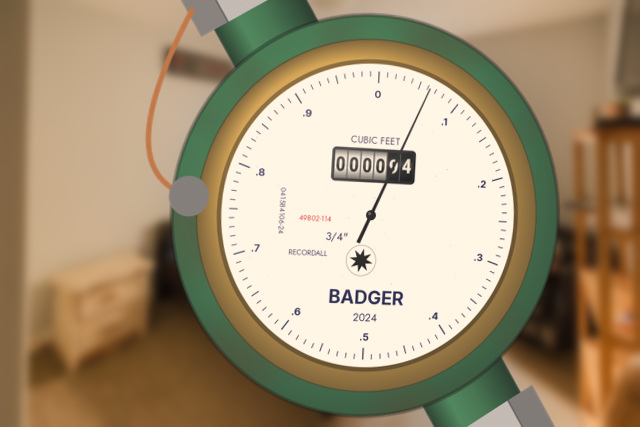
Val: 94.06 ft³
